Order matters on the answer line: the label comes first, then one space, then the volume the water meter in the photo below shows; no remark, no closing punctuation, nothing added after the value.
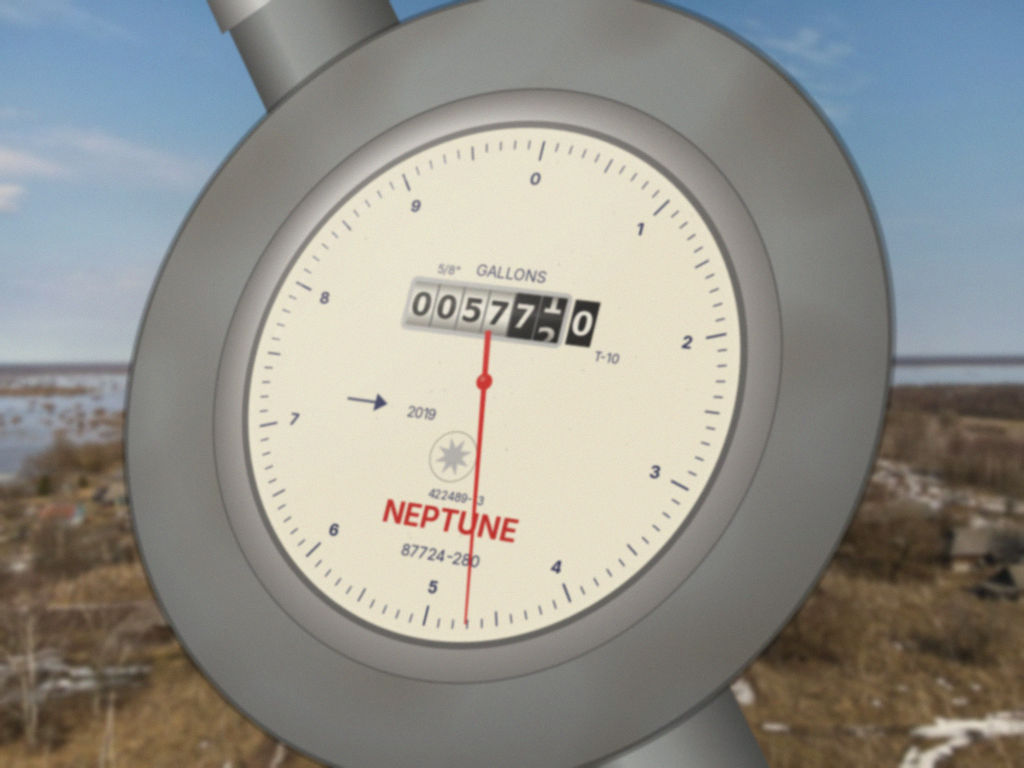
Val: 57714.7 gal
